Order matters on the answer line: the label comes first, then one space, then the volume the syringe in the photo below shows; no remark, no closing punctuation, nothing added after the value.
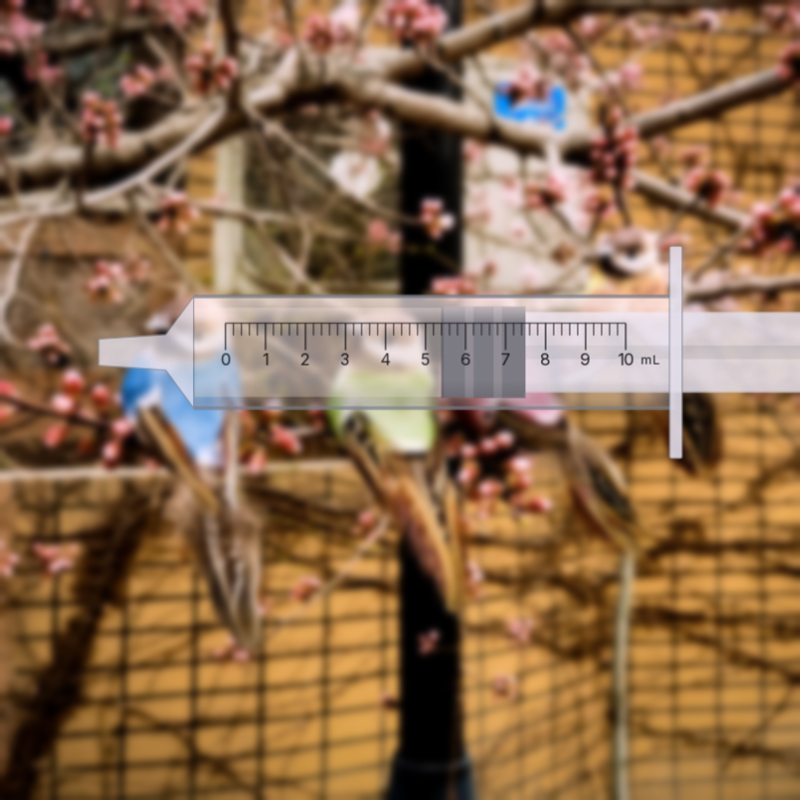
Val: 5.4 mL
